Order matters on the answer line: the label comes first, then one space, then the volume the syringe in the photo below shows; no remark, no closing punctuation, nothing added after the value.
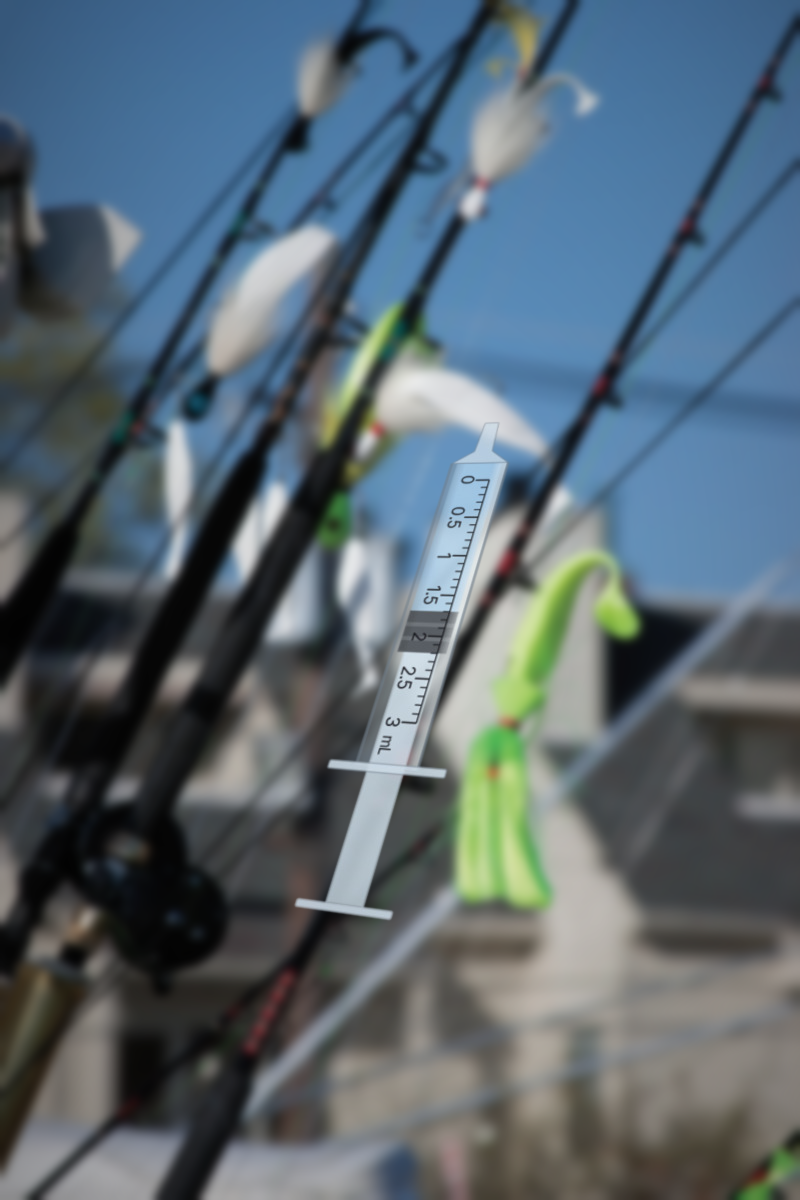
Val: 1.7 mL
